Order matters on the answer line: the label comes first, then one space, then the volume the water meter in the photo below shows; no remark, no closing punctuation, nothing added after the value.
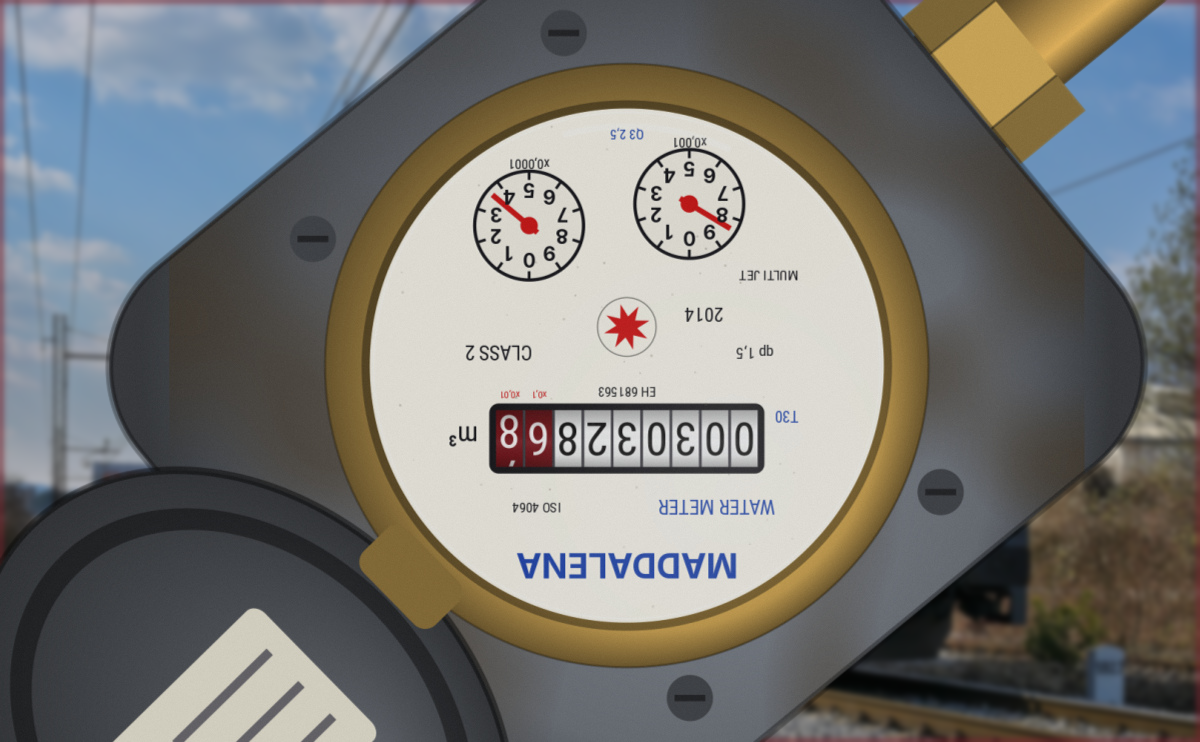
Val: 30328.6783 m³
